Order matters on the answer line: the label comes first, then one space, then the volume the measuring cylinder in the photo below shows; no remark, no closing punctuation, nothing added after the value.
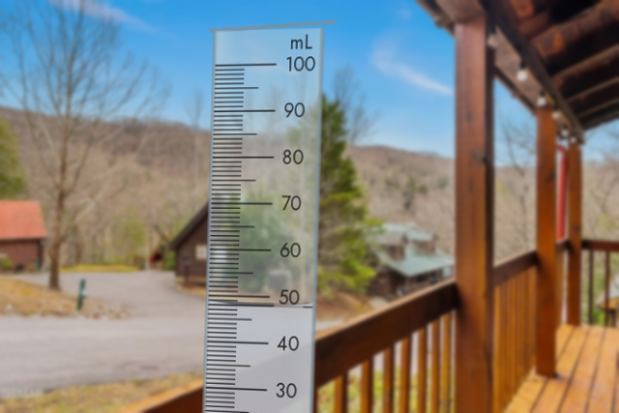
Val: 48 mL
